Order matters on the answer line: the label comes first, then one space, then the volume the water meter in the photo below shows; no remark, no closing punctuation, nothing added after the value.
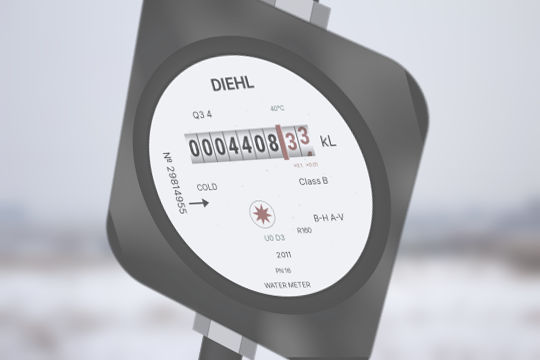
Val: 4408.33 kL
